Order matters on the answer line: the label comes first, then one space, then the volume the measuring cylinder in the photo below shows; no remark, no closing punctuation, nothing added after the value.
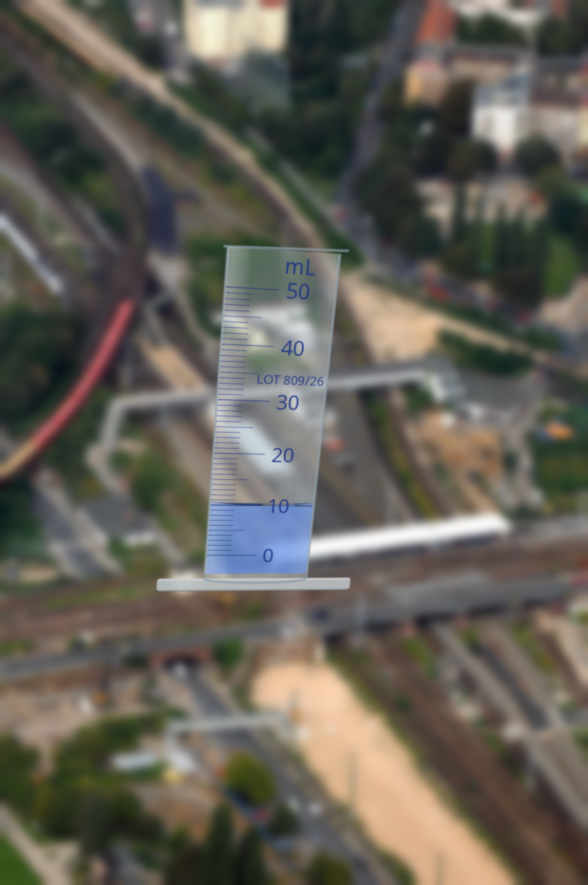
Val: 10 mL
